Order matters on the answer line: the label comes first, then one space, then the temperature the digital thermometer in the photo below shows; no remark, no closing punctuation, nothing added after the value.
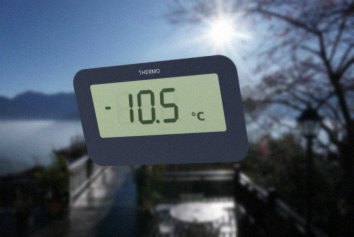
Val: -10.5 °C
